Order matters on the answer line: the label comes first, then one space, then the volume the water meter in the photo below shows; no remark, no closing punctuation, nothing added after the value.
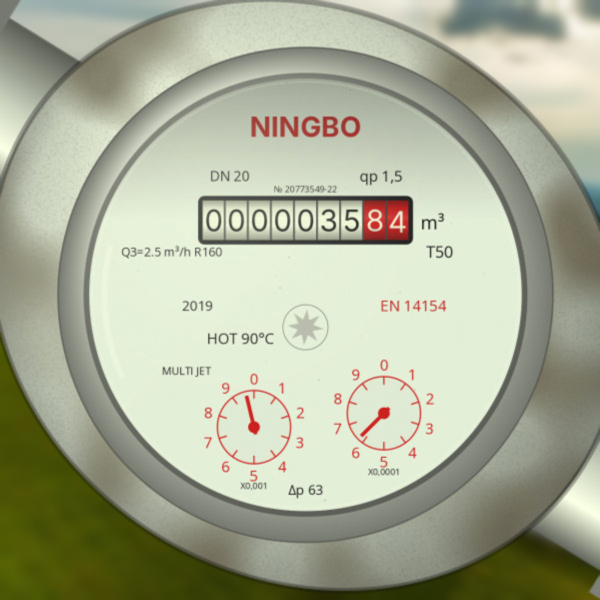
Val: 35.8396 m³
